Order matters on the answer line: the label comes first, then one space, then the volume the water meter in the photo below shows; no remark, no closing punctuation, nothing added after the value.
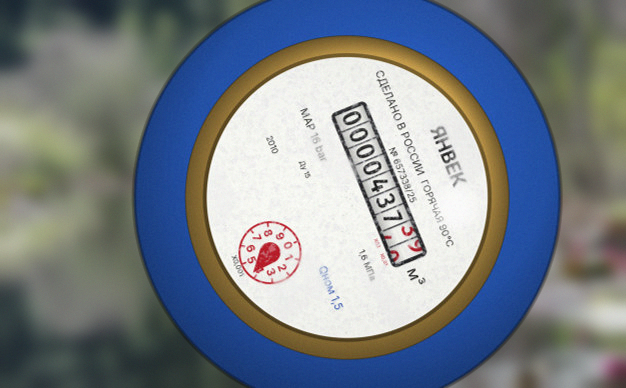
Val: 437.394 m³
